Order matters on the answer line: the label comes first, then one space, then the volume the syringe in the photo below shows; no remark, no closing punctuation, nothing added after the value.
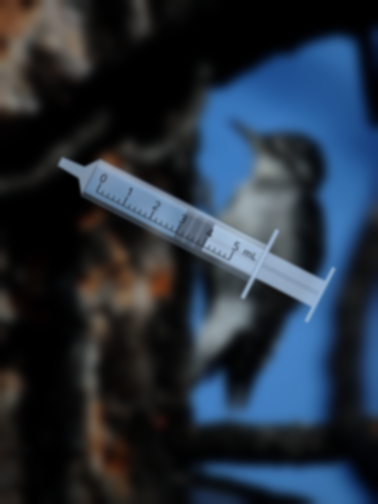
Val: 3 mL
